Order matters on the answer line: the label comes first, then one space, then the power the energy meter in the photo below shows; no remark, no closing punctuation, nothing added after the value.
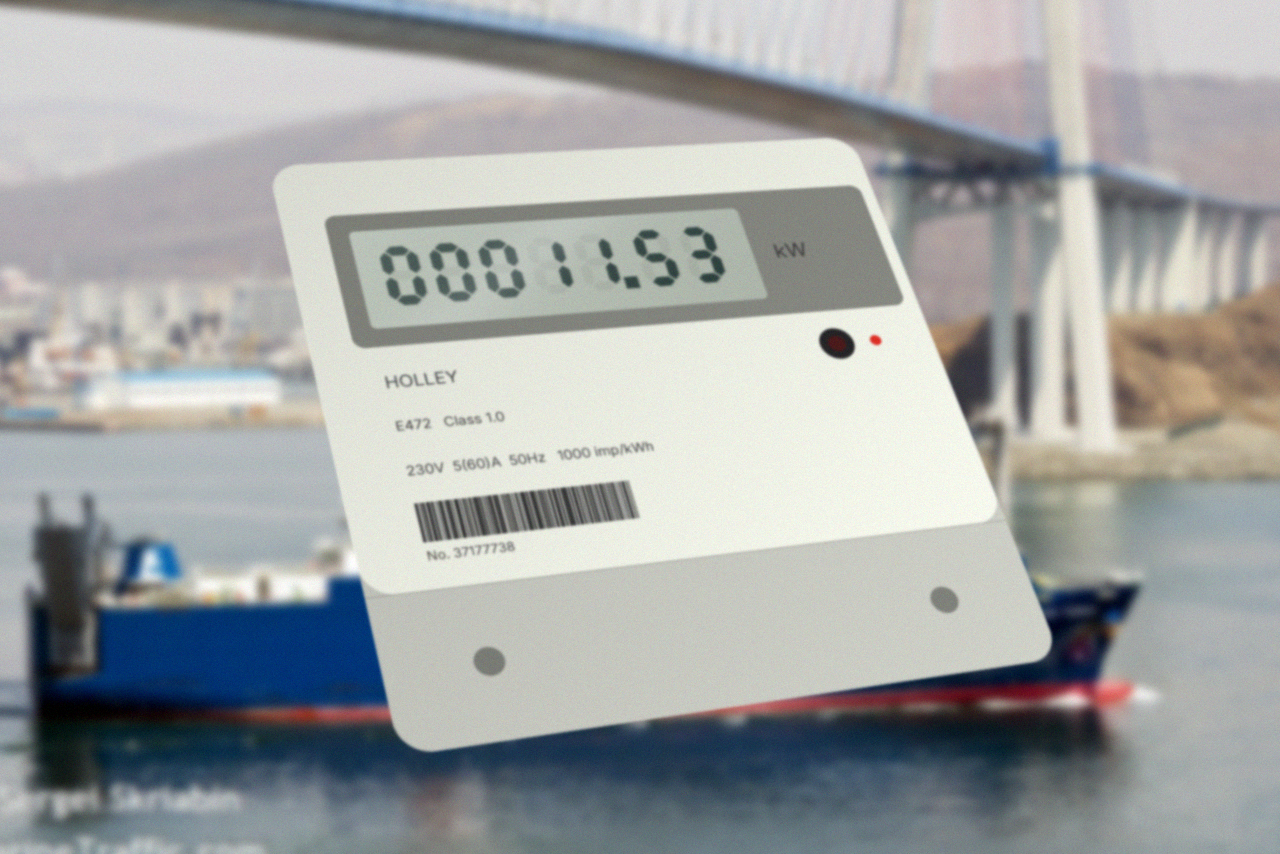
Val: 11.53 kW
